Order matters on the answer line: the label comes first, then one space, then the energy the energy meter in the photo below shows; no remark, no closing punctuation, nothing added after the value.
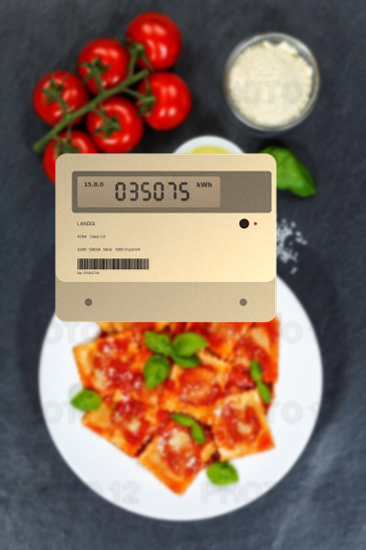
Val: 35075 kWh
